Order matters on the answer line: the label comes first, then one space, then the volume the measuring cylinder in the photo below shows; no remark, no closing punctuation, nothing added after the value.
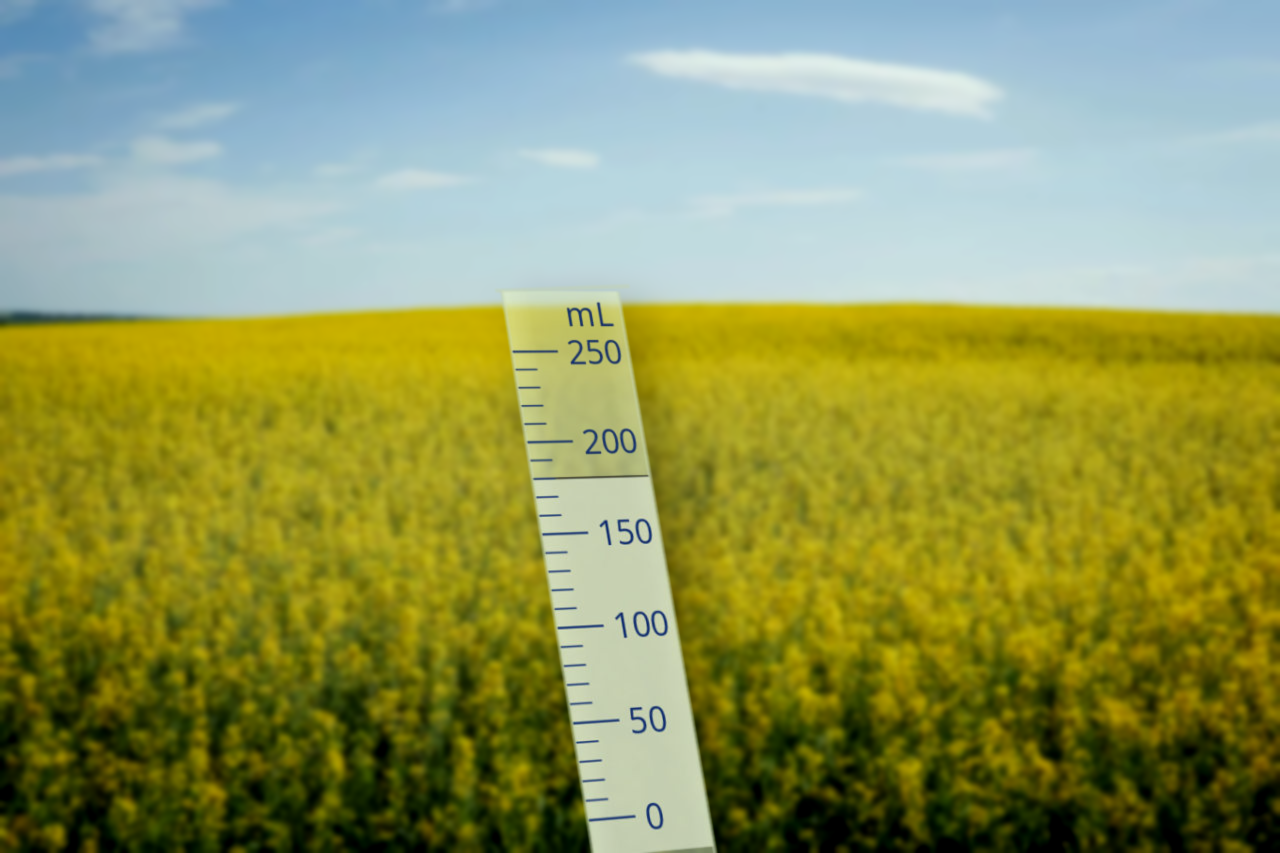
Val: 180 mL
